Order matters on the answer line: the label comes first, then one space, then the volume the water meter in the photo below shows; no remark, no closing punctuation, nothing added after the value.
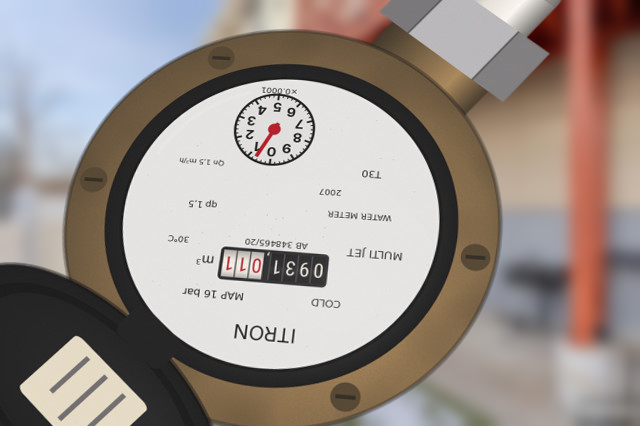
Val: 931.0110 m³
